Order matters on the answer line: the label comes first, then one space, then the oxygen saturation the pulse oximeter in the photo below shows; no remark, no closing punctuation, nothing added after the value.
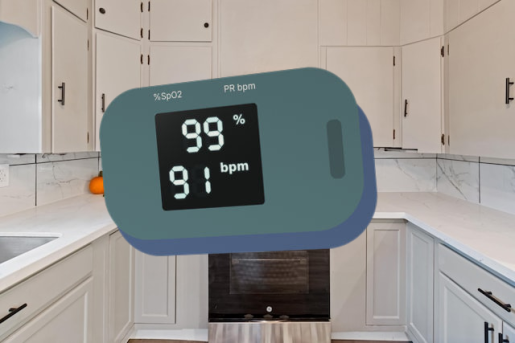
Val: 99 %
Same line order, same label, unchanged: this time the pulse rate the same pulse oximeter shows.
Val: 91 bpm
